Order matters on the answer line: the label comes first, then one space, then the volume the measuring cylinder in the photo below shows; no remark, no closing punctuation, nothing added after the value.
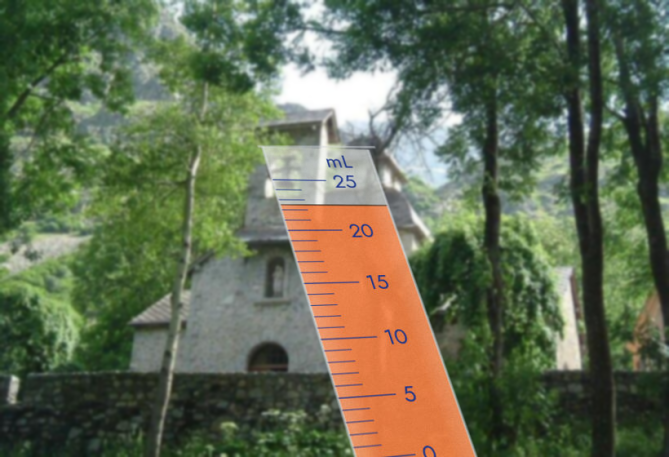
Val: 22.5 mL
